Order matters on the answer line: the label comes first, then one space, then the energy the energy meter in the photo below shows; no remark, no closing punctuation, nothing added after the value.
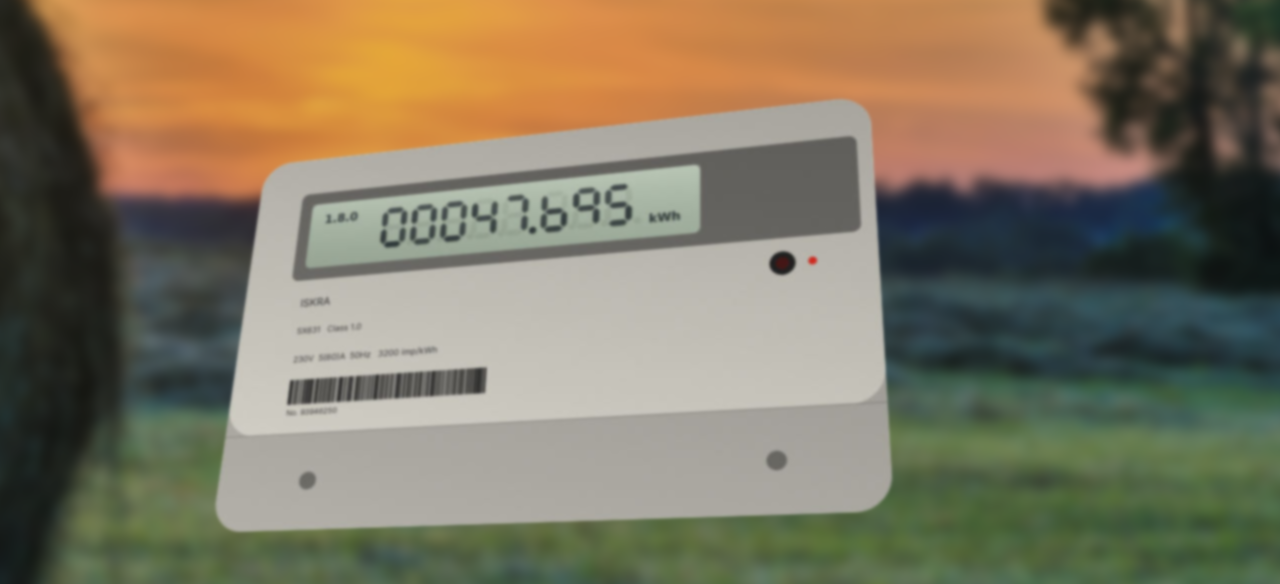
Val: 47.695 kWh
